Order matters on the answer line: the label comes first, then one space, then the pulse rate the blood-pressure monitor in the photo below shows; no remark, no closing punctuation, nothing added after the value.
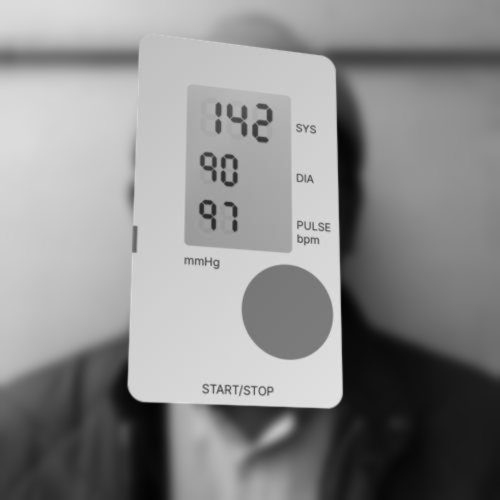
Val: 97 bpm
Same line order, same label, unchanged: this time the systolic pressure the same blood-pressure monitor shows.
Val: 142 mmHg
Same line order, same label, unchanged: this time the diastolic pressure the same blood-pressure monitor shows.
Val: 90 mmHg
